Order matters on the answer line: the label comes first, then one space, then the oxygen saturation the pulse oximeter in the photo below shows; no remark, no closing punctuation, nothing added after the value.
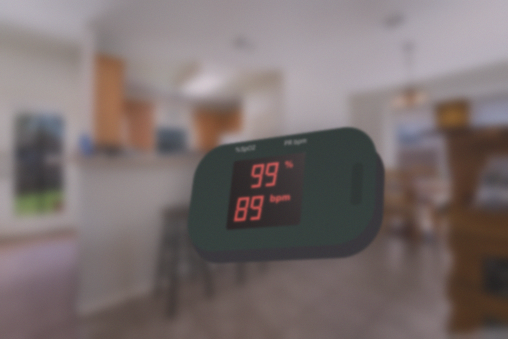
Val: 99 %
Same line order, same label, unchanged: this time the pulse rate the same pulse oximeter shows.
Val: 89 bpm
